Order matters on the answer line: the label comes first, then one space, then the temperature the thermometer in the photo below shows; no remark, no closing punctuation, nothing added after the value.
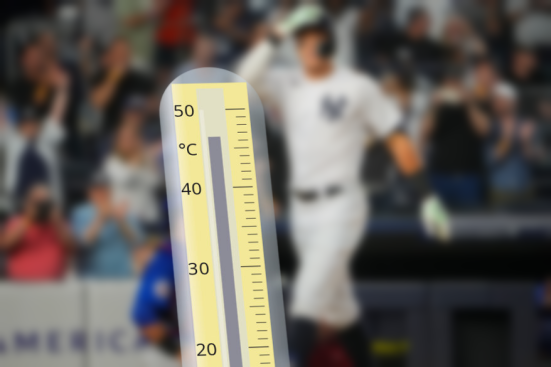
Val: 46.5 °C
